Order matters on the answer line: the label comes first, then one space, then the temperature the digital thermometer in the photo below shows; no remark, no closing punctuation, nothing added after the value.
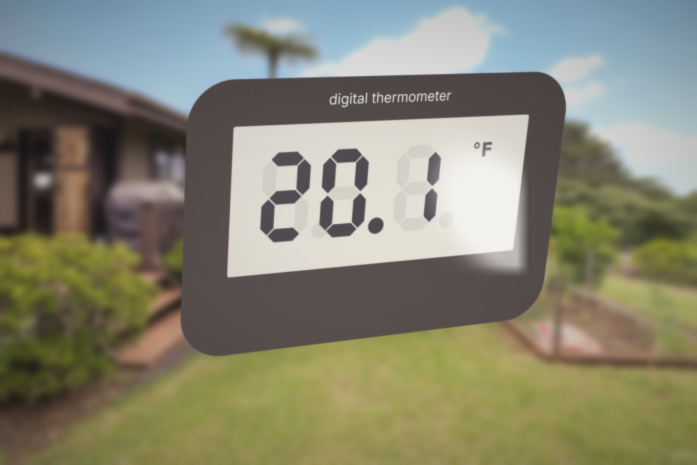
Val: 20.1 °F
